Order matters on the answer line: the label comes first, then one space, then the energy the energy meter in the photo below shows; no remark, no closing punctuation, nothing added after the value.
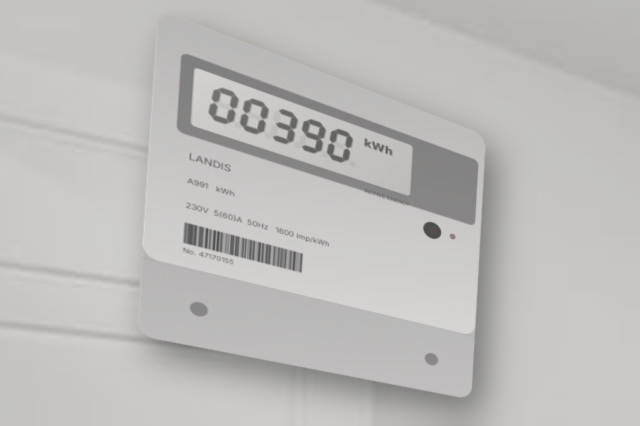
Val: 390 kWh
